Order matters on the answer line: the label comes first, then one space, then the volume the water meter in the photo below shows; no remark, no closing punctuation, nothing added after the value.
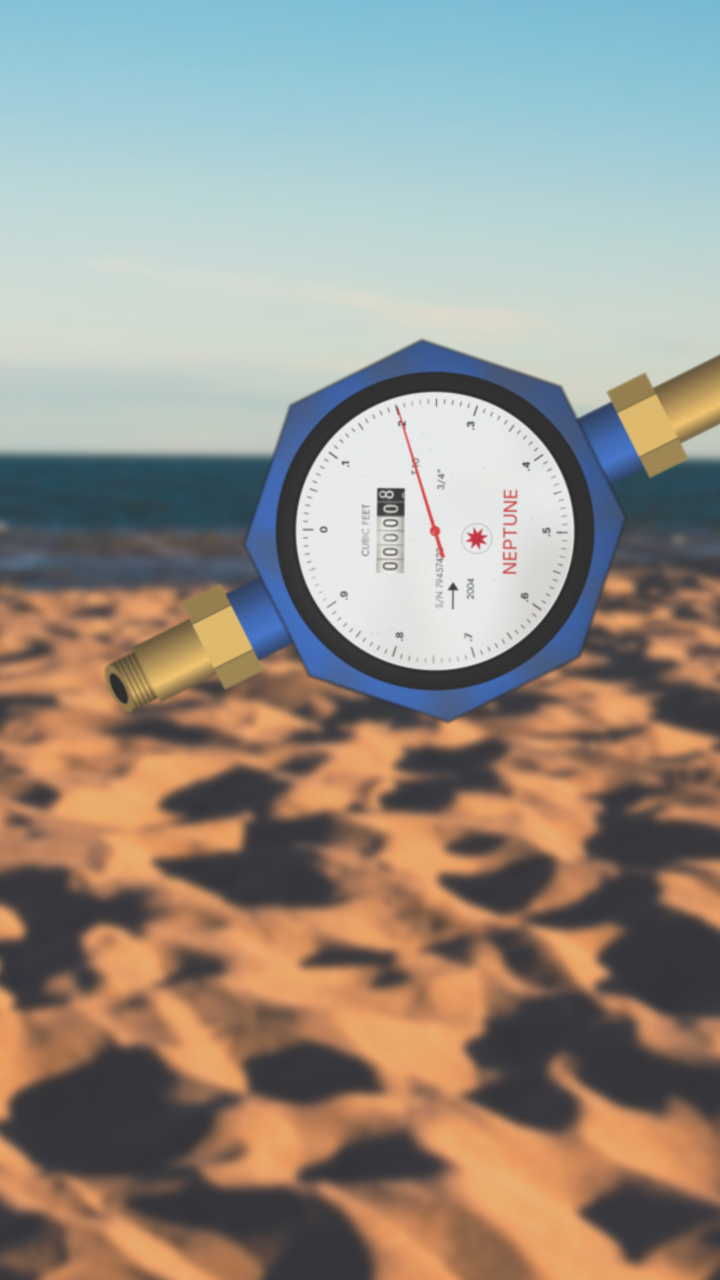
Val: 8.20 ft³
